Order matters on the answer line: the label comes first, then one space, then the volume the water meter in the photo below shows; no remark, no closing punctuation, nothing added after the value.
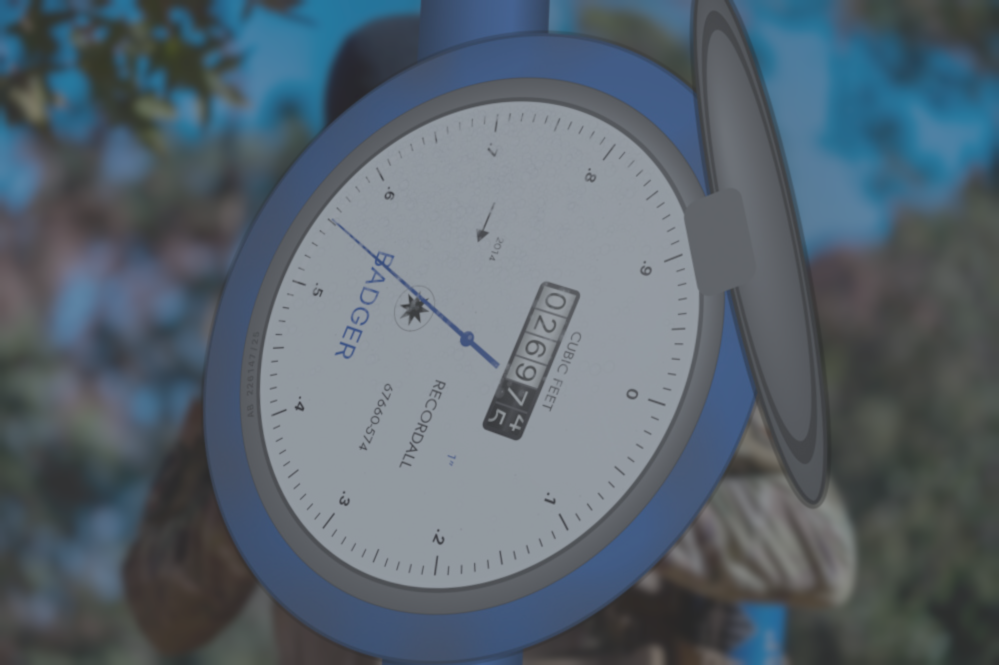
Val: 26974.55 ft³
